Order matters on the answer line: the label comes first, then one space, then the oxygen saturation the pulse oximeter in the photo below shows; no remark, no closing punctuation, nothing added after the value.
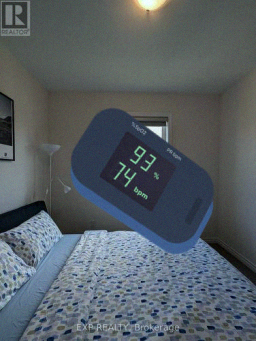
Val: 93 %
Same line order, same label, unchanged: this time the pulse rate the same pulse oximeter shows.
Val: 74 bpm
